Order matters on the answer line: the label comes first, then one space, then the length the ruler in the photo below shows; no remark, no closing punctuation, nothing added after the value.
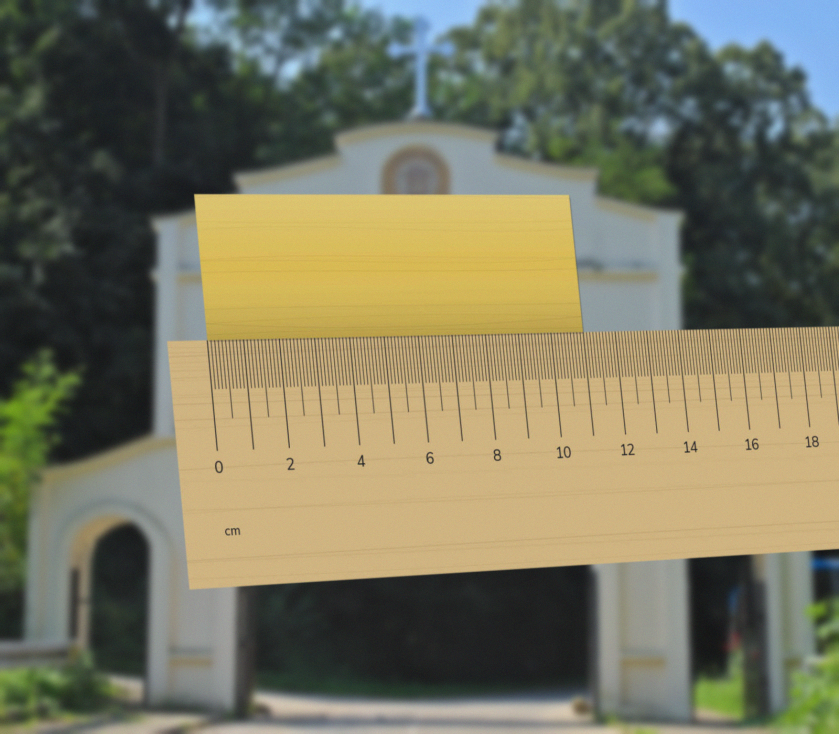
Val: 11 cm
